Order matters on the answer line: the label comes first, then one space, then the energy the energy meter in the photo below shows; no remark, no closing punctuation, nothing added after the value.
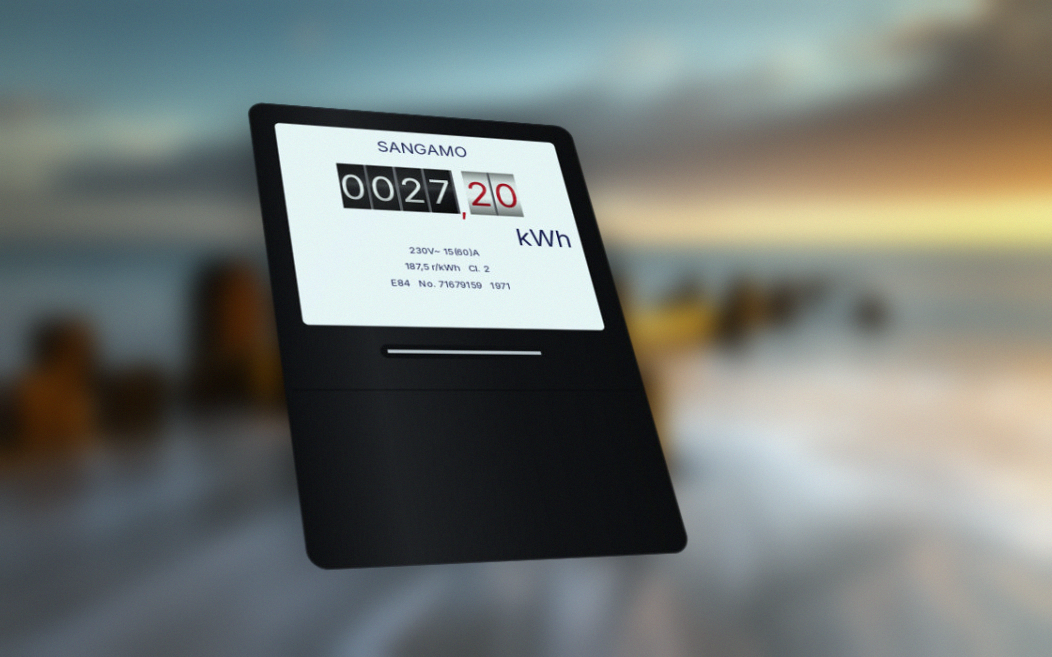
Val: 27.20 kWh
